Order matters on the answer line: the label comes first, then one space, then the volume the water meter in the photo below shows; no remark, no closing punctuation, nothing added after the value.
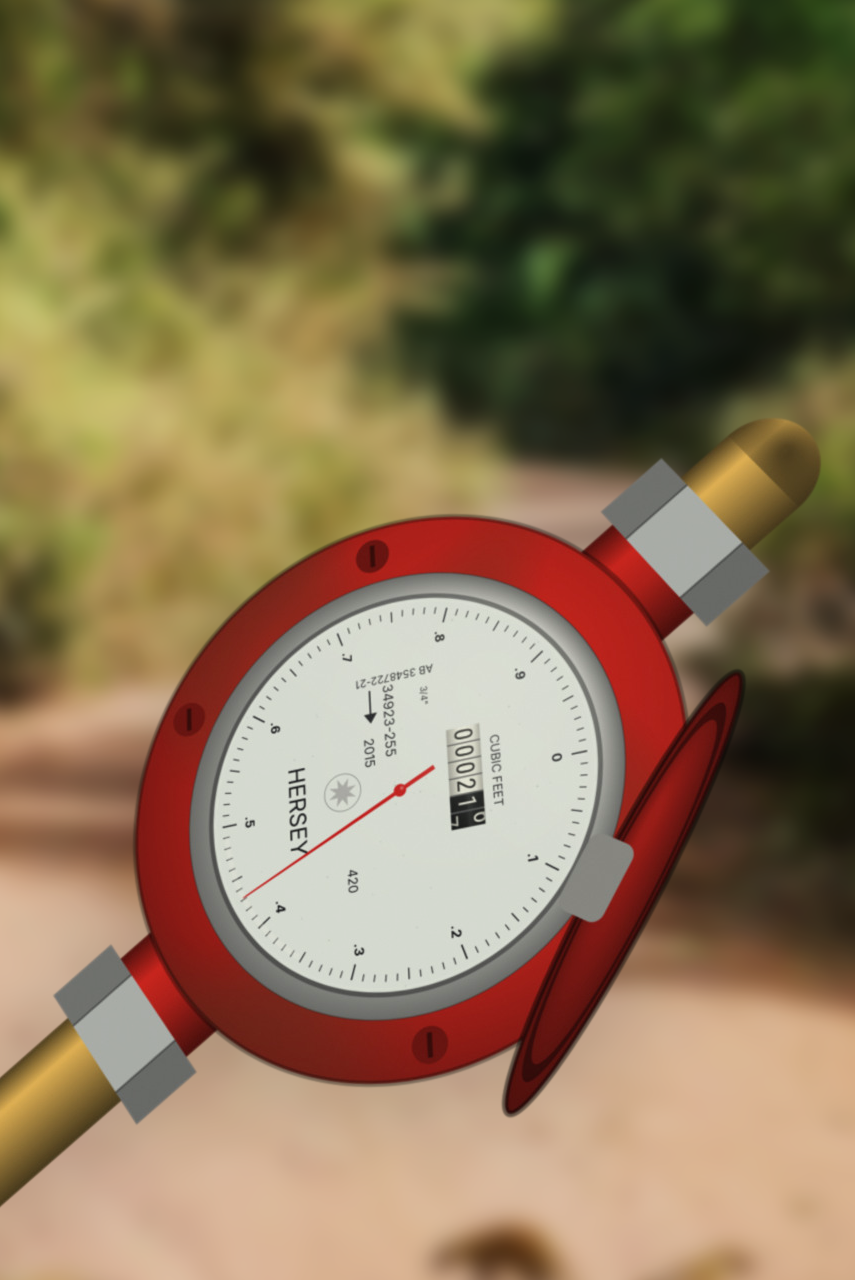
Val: 216.43 ft³
